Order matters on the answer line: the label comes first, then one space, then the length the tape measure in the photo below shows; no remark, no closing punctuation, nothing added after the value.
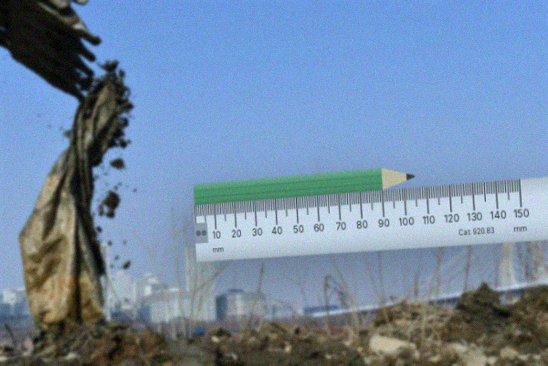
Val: 105 mm
